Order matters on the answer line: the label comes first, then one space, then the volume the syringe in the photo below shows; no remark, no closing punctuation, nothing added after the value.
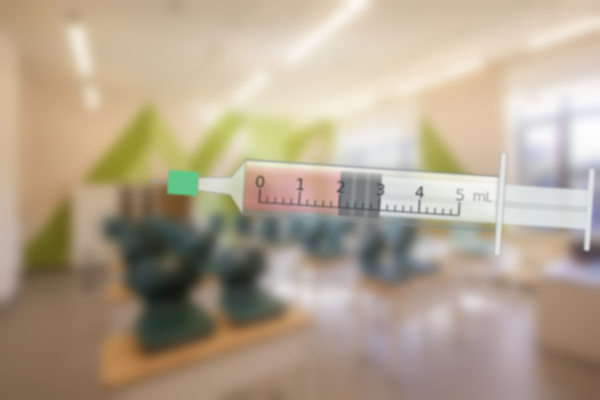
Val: 2 mL
